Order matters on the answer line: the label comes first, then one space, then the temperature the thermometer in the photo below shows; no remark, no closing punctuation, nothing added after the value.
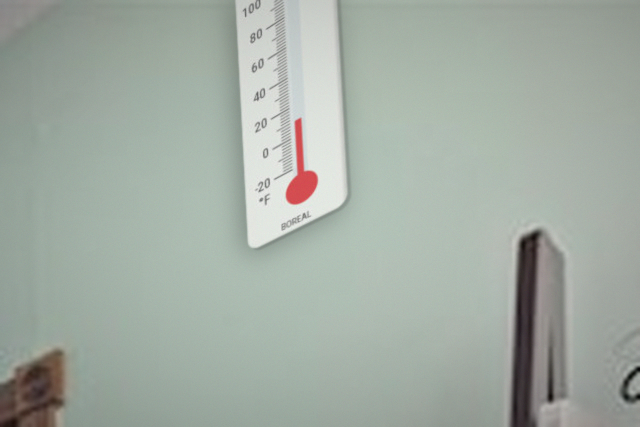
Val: 10 °F
